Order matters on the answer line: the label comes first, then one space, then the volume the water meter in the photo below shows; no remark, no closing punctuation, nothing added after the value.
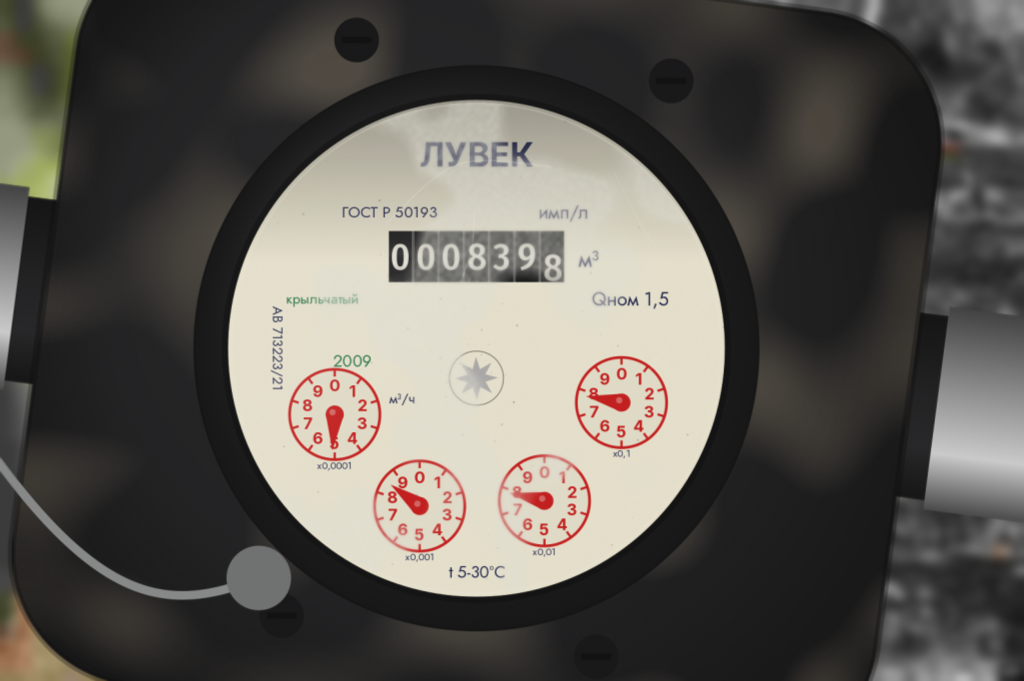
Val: 8397.7785 m³
